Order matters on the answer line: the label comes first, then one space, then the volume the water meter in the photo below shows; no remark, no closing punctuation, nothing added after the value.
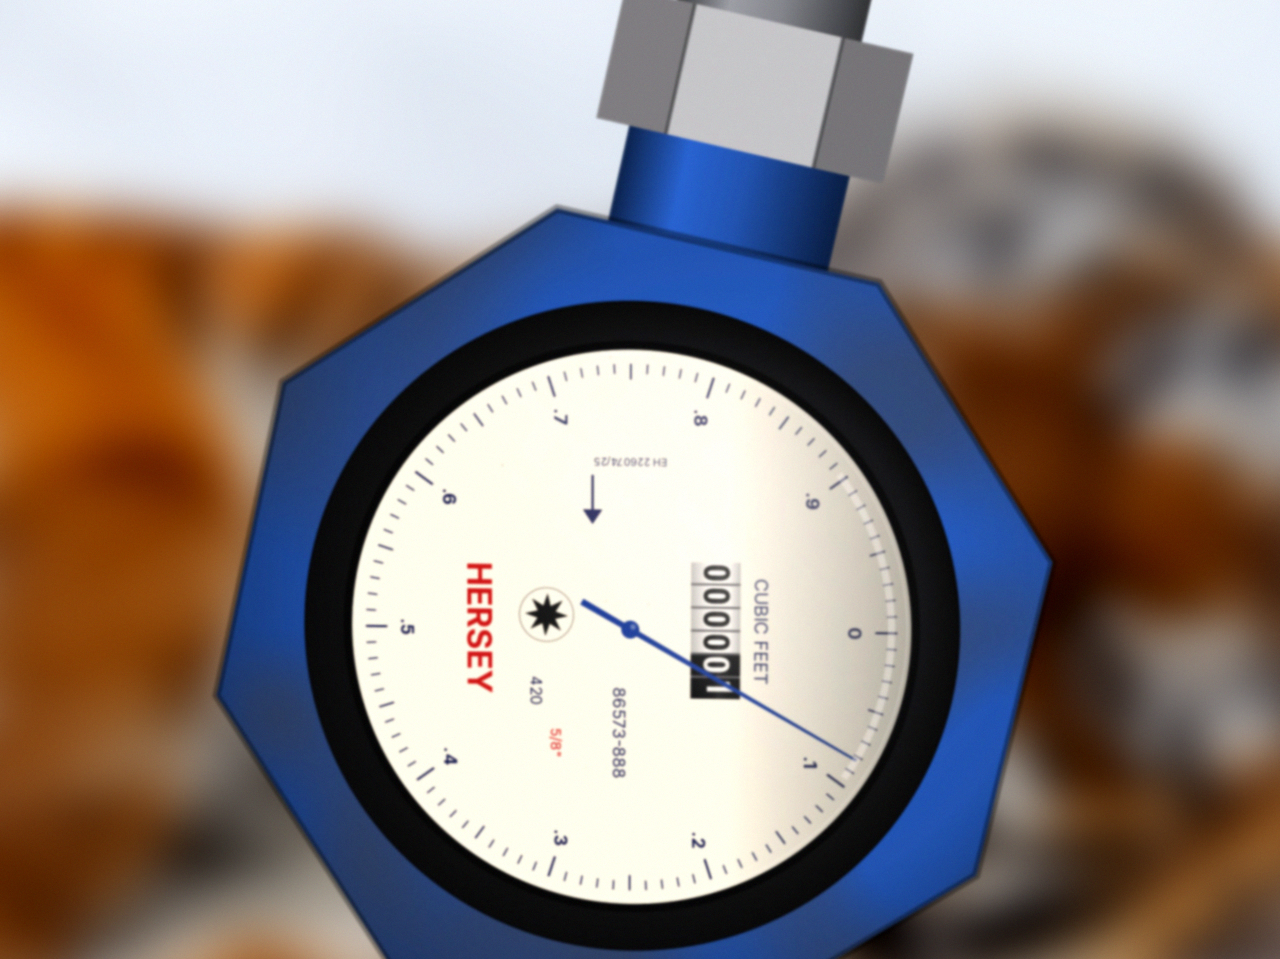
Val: 1.08 ft³
